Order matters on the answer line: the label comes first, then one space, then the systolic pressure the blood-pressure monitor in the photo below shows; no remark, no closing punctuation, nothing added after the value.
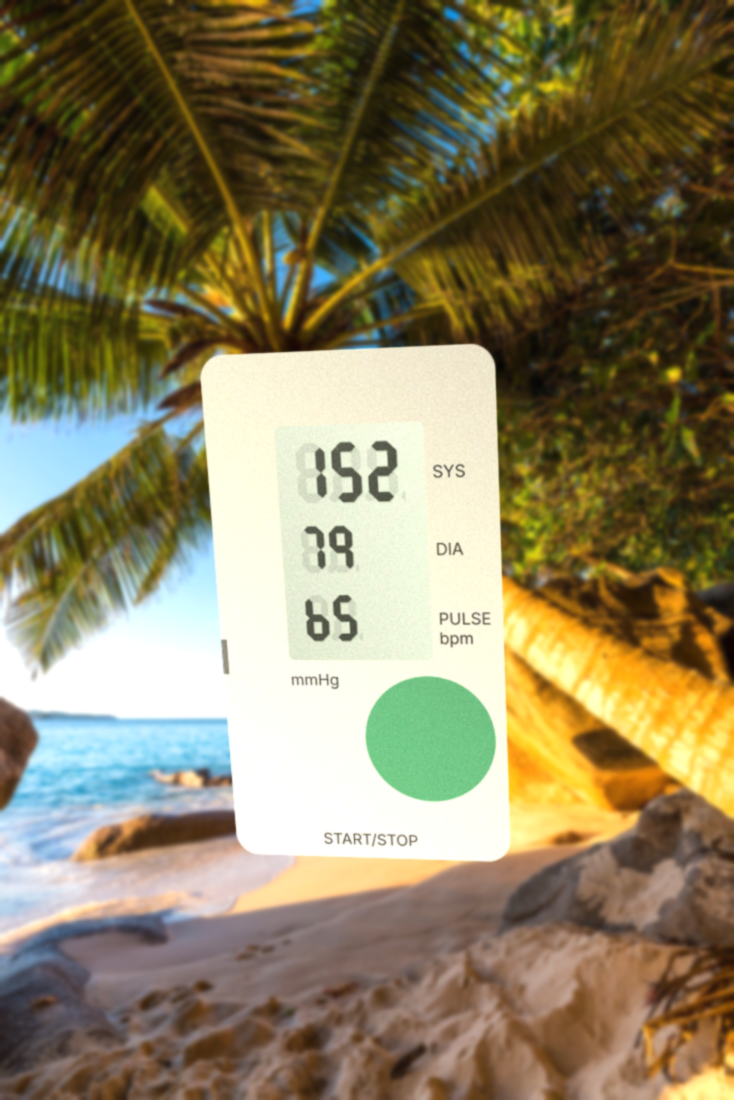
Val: 152 mmHg
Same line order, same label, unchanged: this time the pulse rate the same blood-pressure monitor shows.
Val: 65 bpm
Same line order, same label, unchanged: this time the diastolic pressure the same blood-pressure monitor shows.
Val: 79 mmHg
